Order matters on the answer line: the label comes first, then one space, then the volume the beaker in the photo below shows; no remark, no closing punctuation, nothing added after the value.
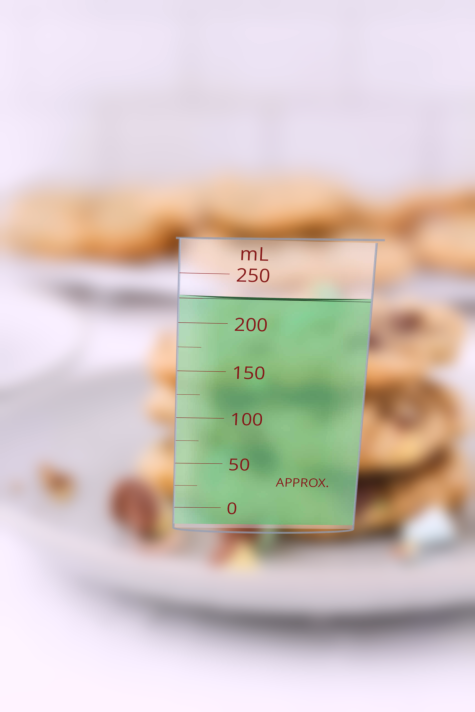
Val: 225 mL
